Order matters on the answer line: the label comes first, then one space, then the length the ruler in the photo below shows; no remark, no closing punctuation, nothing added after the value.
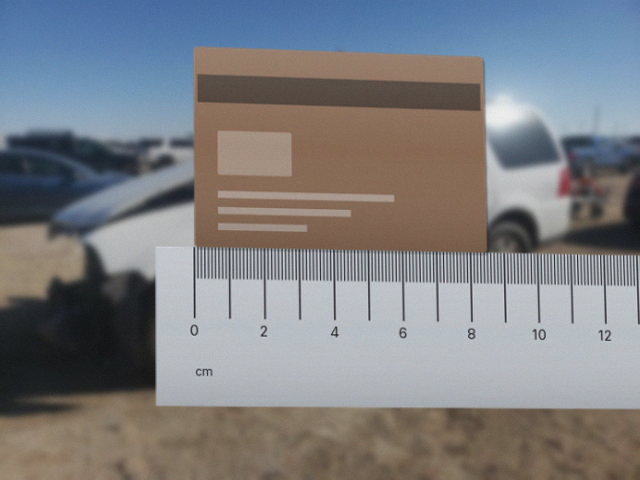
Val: 8.5 cm
